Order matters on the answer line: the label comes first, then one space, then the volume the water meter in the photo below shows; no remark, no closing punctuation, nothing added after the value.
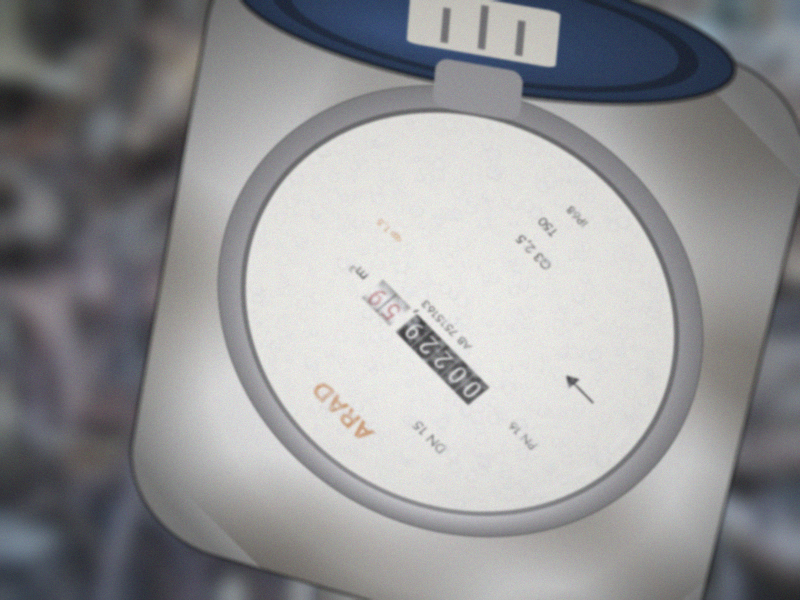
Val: 229.59 m³
